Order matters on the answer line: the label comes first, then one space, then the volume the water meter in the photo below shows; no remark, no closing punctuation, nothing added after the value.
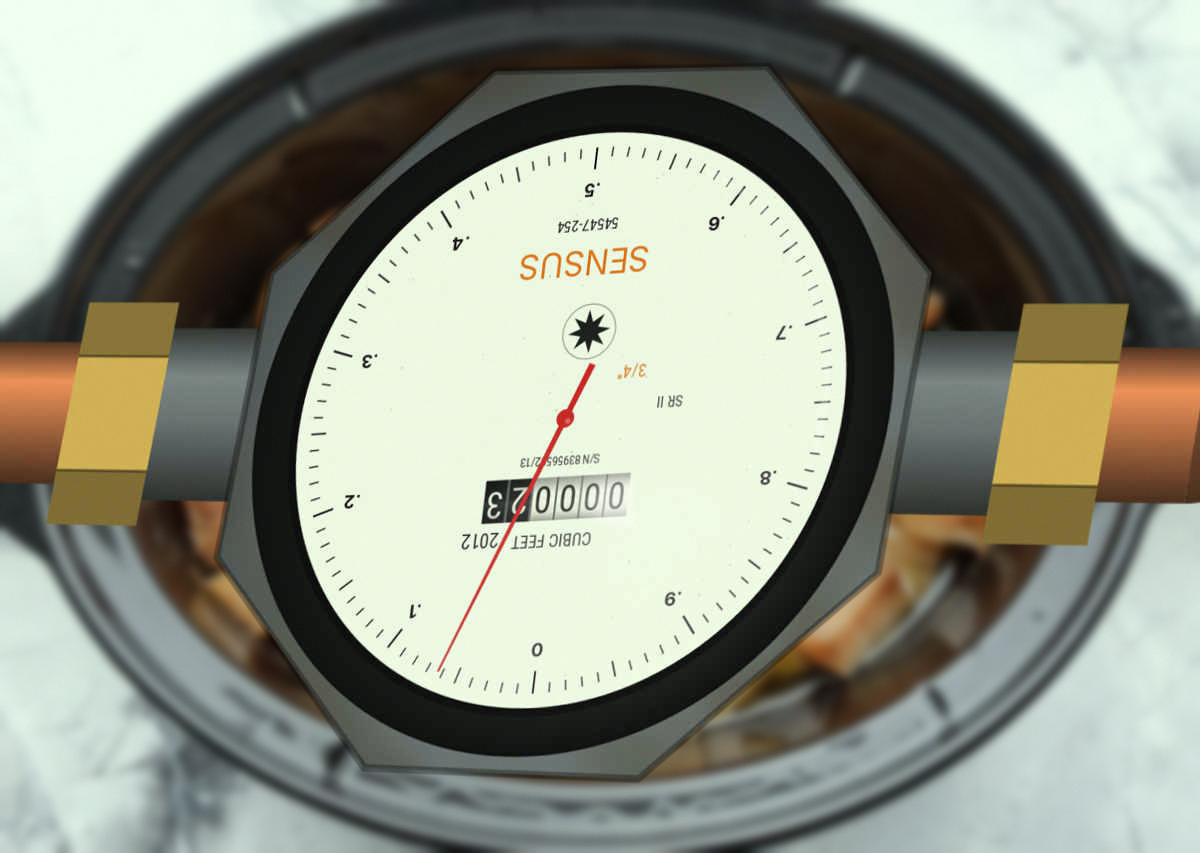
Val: 23.06 ft³
